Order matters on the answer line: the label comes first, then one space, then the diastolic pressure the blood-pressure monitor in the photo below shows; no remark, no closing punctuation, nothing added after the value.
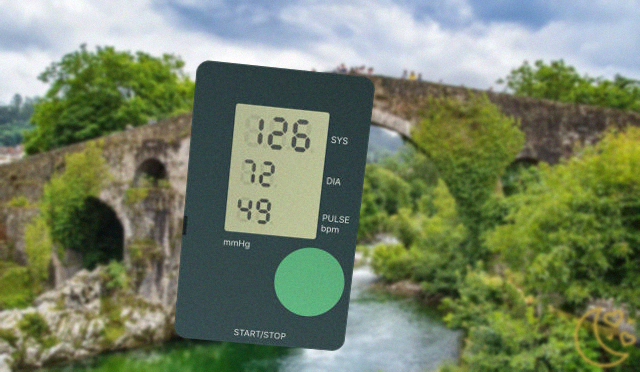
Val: 72 mmHg
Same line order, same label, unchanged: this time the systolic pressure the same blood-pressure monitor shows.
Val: 126 mmHg
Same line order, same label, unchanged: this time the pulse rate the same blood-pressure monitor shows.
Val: 49 bpm
